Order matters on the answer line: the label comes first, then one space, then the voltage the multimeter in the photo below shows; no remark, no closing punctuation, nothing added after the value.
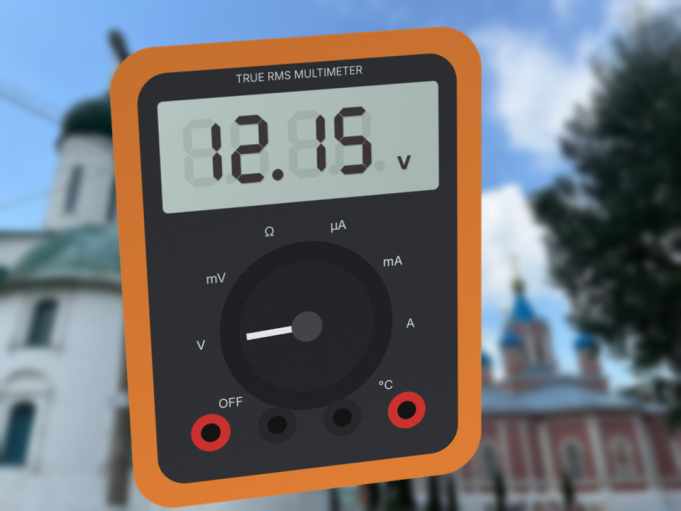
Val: 12.15 V
